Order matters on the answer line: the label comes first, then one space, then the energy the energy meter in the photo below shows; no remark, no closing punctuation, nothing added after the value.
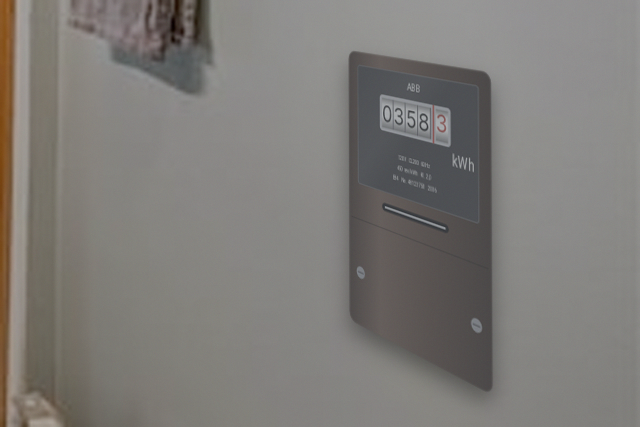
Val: 358.3 kWh
